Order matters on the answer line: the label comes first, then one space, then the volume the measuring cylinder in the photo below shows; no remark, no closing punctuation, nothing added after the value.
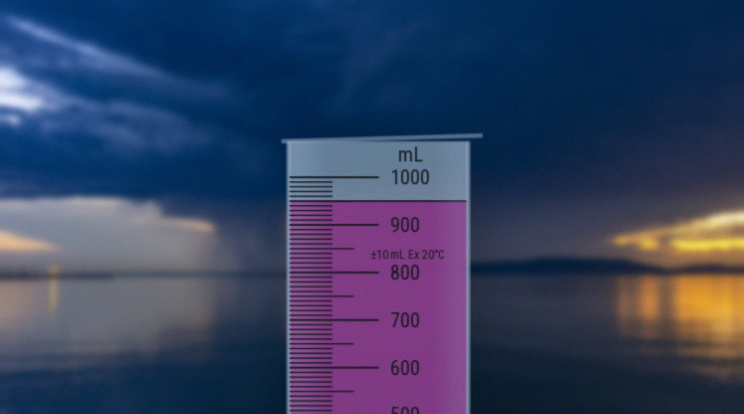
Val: 950 mL
